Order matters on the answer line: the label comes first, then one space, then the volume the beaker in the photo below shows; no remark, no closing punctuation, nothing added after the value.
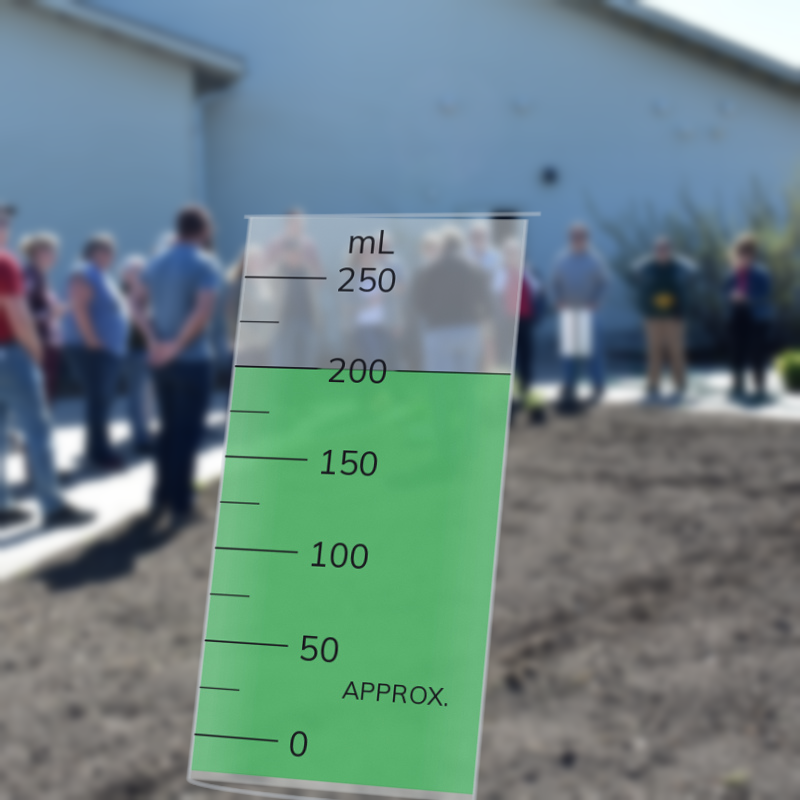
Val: 200 mL
